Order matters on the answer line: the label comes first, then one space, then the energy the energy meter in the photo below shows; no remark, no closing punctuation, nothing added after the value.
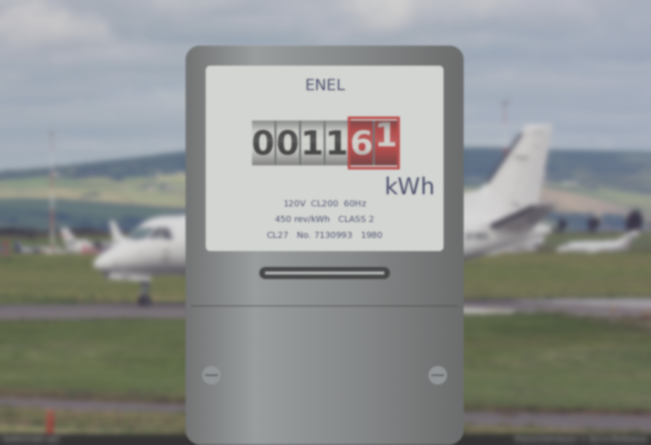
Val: 11.61 kWh
